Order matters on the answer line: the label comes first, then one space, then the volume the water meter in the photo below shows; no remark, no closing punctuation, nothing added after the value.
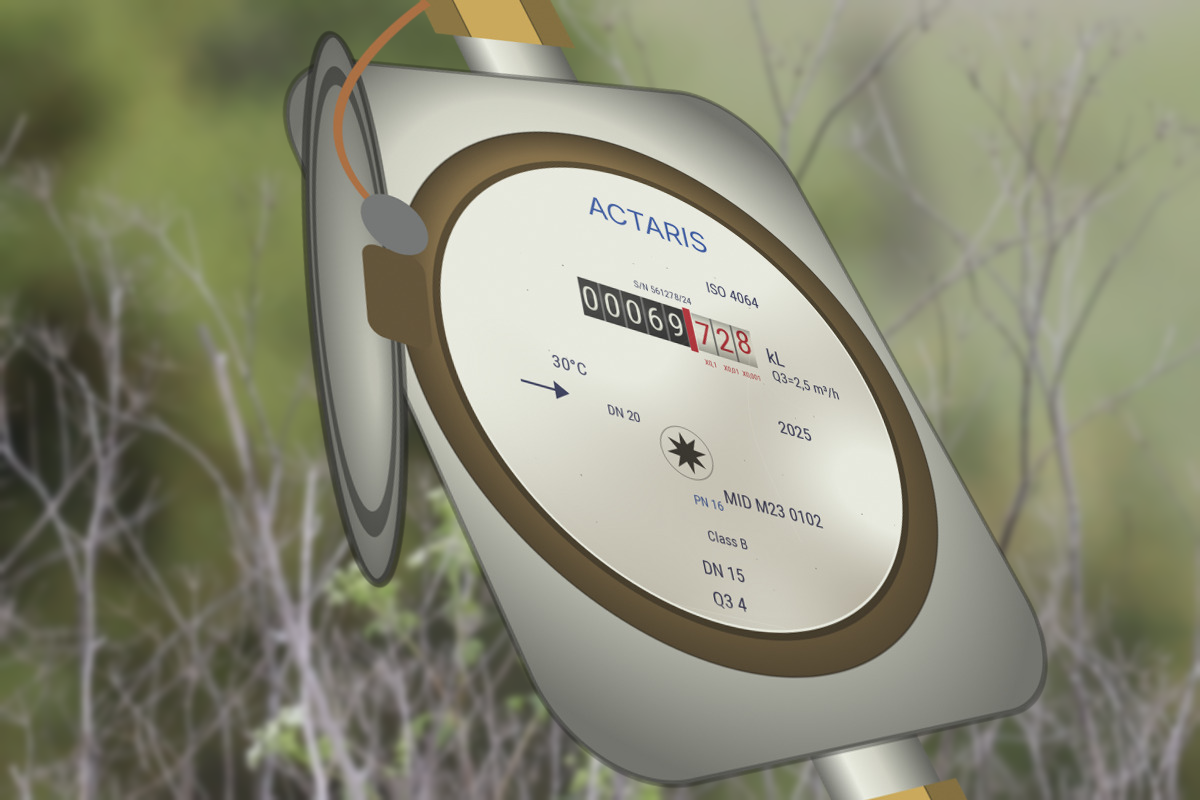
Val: 69.728 kL
